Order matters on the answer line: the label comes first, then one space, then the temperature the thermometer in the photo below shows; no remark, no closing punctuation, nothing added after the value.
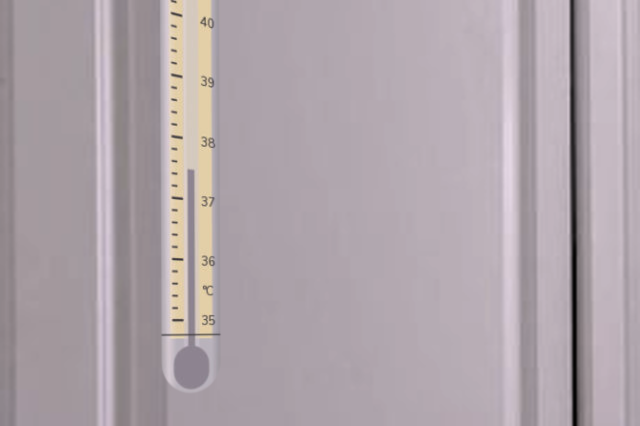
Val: 37.5 °C
